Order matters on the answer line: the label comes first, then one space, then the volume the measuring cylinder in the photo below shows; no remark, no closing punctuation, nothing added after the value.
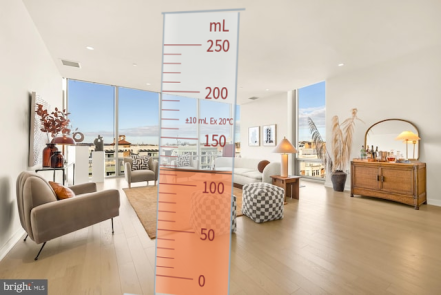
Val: 115 mL
